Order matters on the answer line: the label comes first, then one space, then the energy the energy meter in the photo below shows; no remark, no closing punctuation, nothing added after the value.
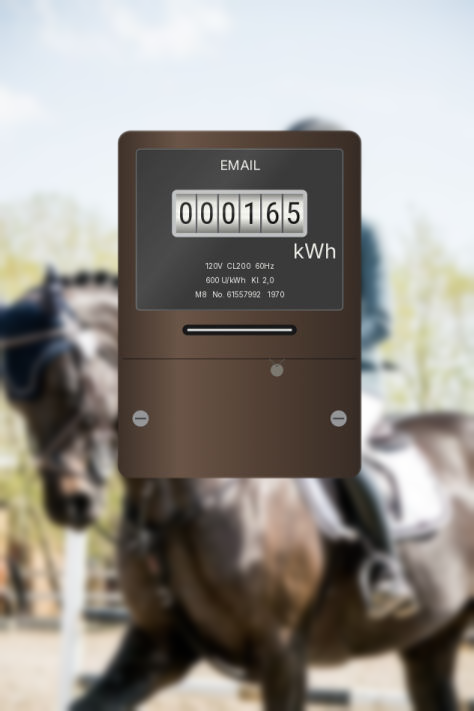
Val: 165 kWh
